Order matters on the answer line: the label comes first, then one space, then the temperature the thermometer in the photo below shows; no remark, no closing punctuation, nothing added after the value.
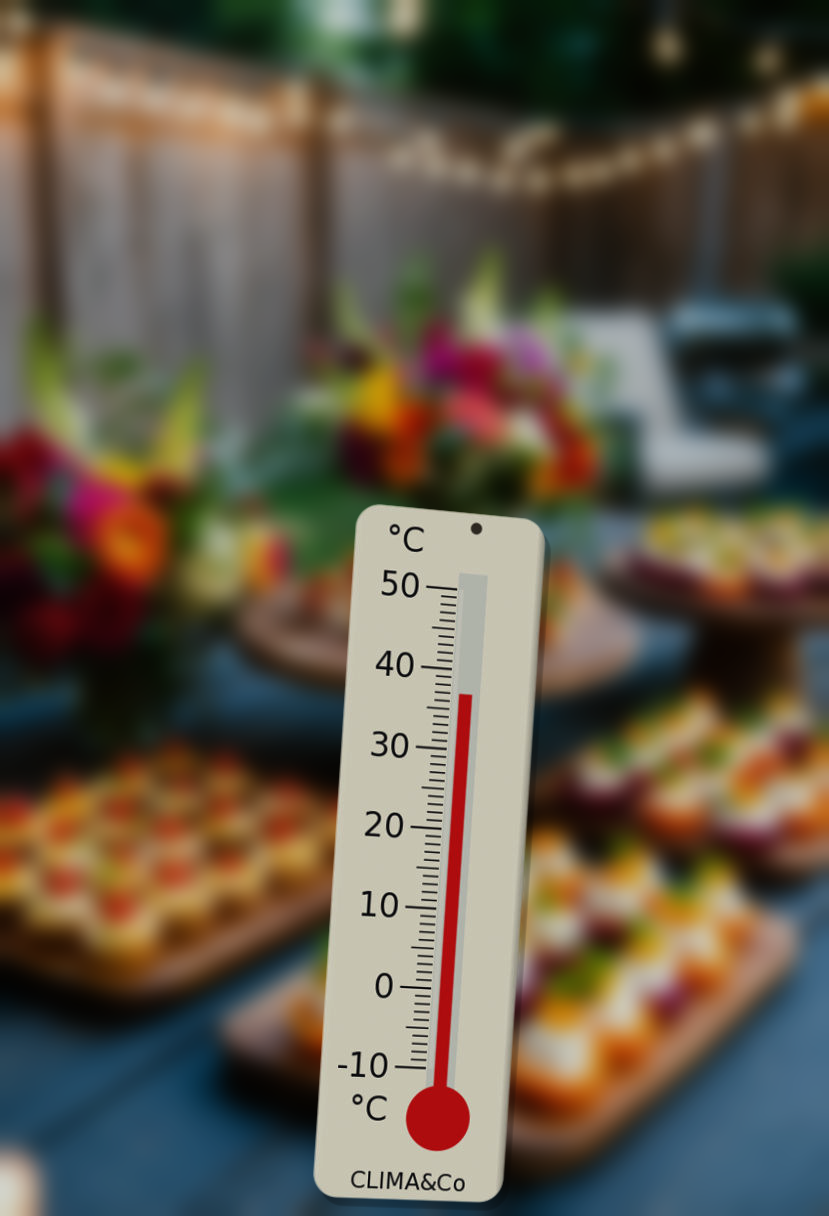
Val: 37 °C
